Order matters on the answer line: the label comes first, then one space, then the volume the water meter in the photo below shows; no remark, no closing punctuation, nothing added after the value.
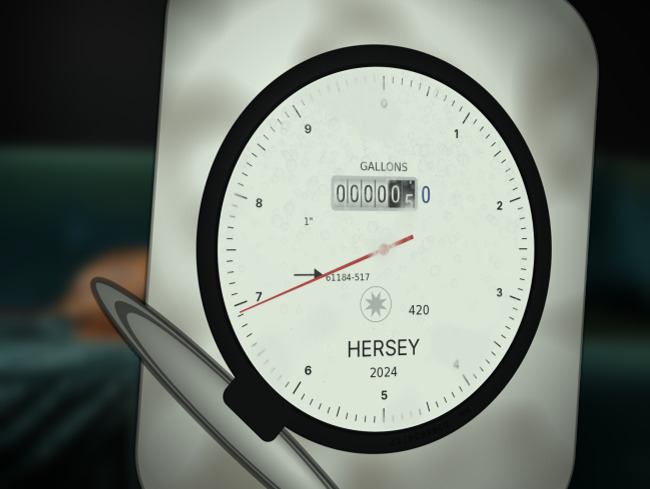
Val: 46.9 gal
